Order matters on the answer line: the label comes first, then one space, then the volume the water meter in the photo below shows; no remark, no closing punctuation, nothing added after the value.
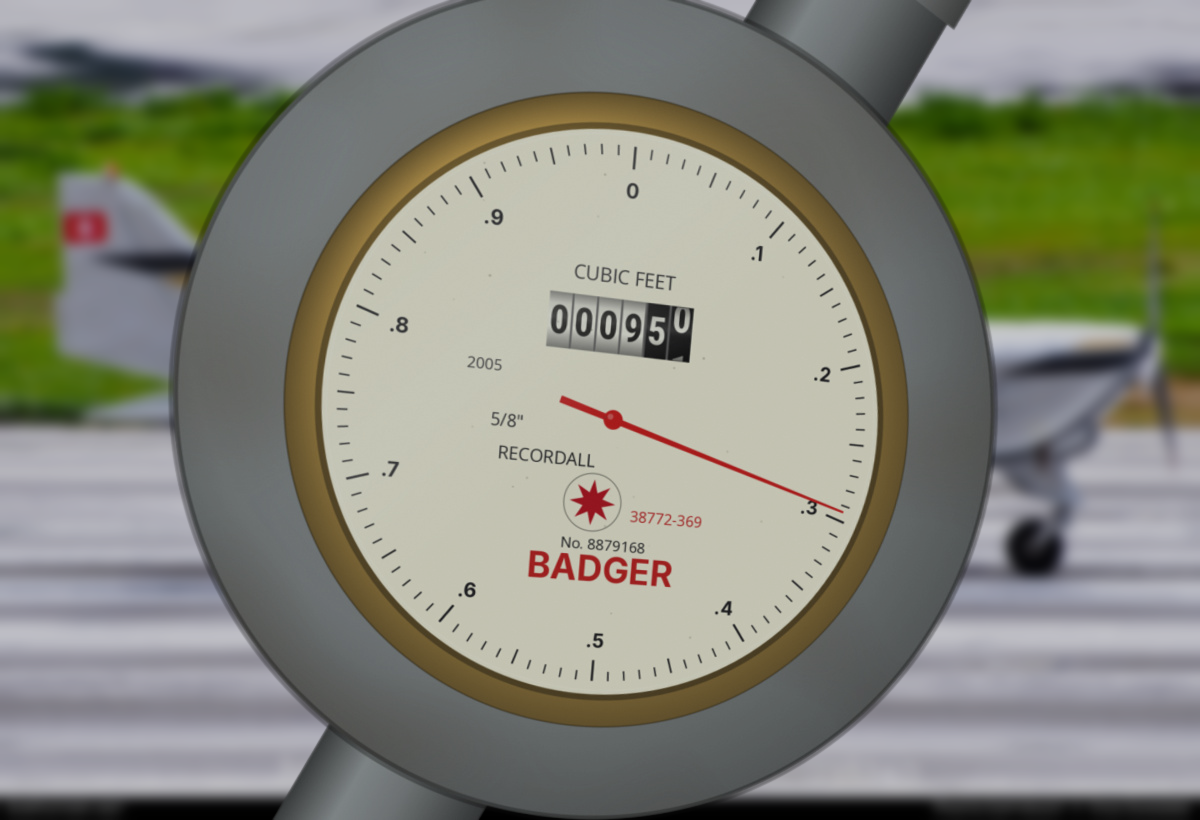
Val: 950.29 ft³
